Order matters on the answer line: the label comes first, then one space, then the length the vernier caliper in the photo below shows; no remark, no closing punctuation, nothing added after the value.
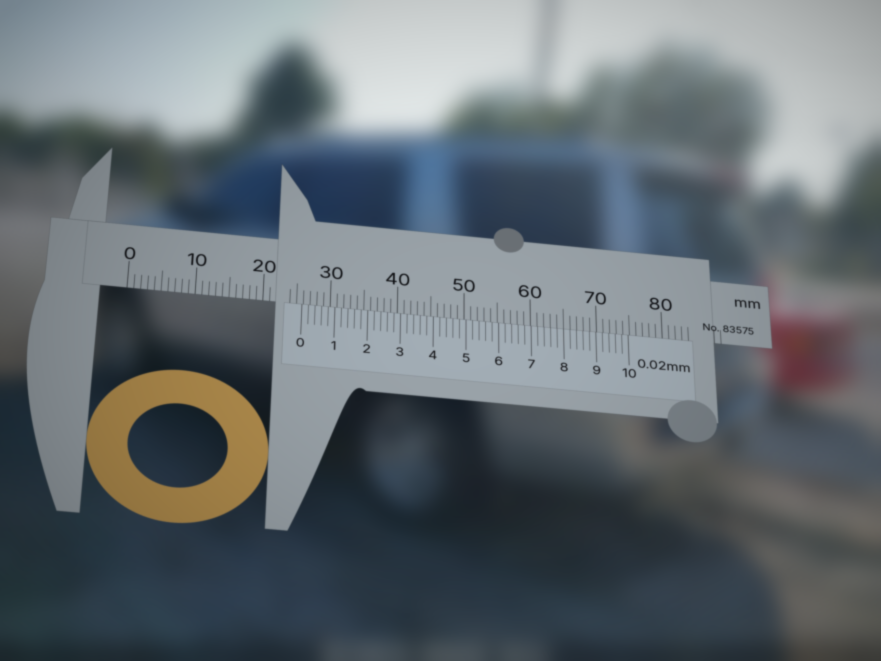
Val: 25.8 mm
